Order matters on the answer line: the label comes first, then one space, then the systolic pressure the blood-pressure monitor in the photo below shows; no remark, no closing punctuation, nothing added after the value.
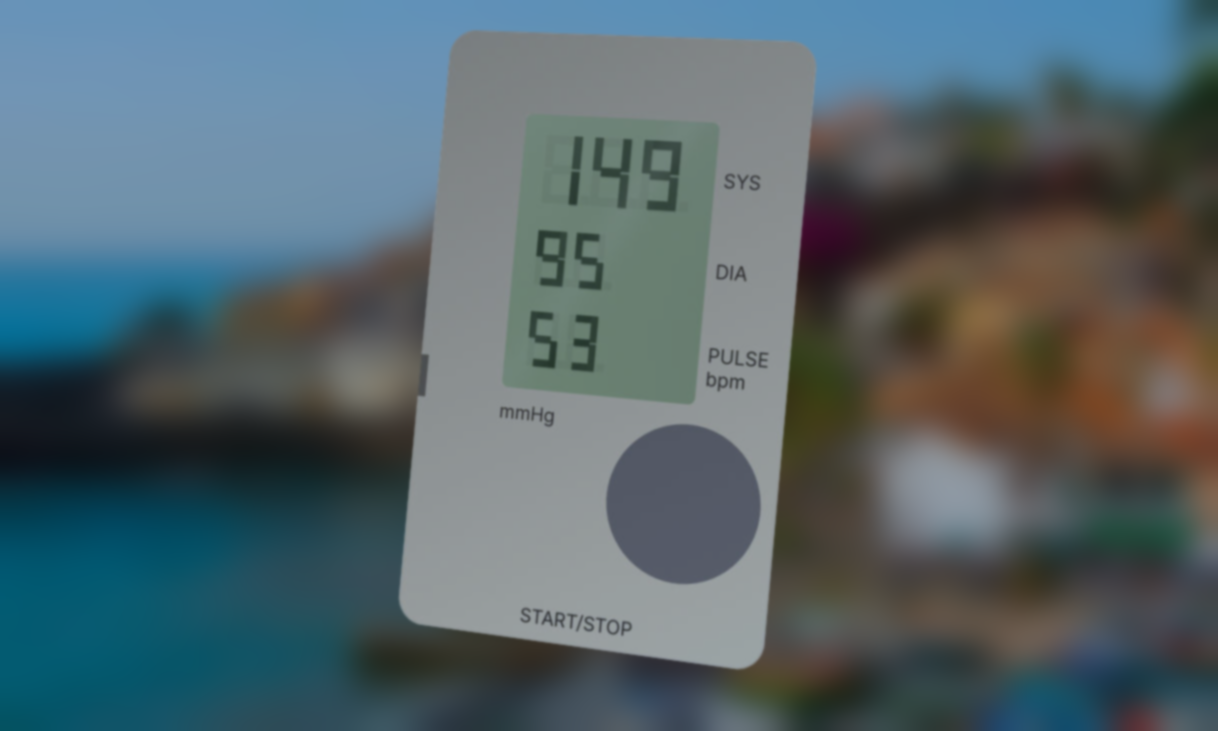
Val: 149 mmHg
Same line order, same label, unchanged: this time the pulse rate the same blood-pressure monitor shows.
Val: 53 bpm
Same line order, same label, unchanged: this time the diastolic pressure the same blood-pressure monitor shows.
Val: 95 mmHg
